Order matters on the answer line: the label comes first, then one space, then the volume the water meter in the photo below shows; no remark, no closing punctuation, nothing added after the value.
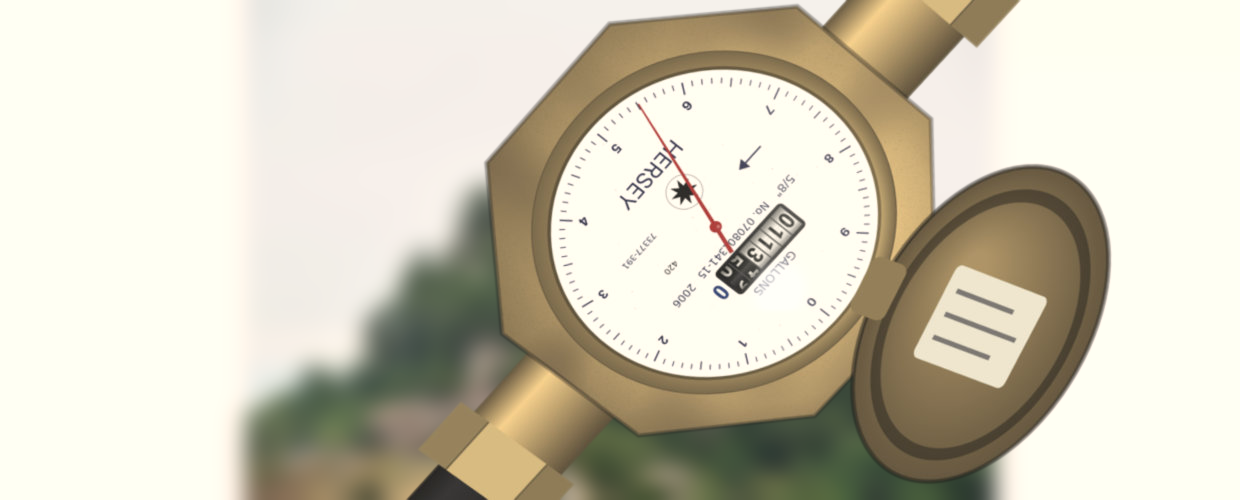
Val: 113495.5 gal
